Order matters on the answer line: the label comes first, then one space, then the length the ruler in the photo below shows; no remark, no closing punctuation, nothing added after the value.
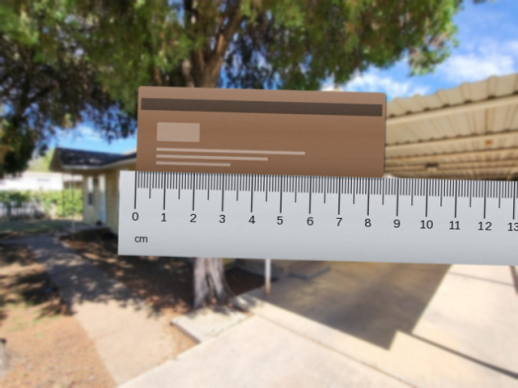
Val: 8.5 cm
